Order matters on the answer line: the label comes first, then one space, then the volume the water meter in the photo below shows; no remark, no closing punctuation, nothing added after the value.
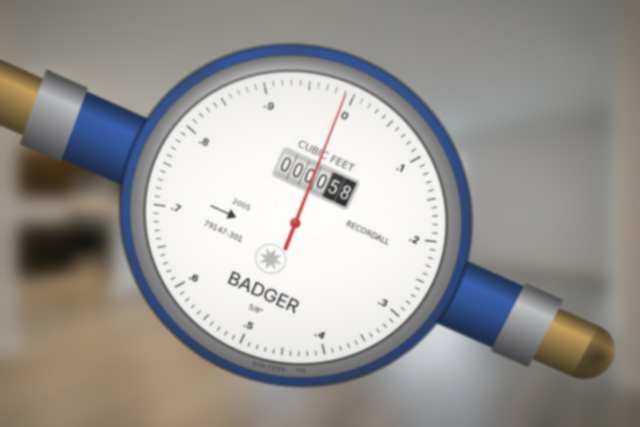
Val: 57.99 ft³
